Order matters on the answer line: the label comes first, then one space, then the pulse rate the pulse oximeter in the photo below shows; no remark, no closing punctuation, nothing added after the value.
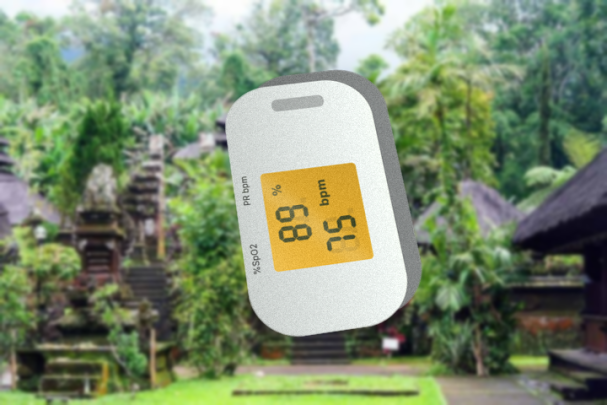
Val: 75 bpm
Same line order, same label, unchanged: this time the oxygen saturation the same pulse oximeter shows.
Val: 89 %
